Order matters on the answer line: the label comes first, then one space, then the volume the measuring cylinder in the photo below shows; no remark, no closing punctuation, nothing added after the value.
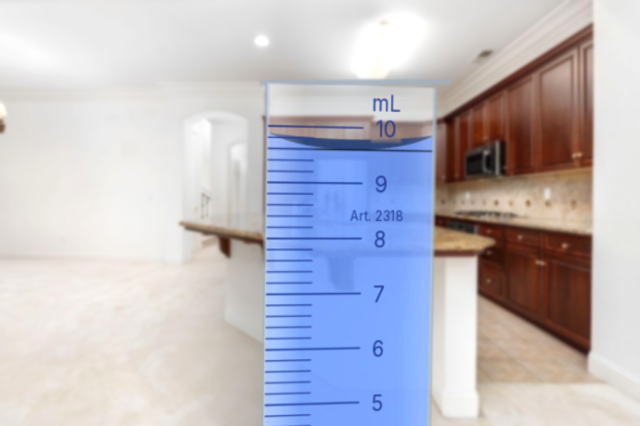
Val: 9.6 mL
